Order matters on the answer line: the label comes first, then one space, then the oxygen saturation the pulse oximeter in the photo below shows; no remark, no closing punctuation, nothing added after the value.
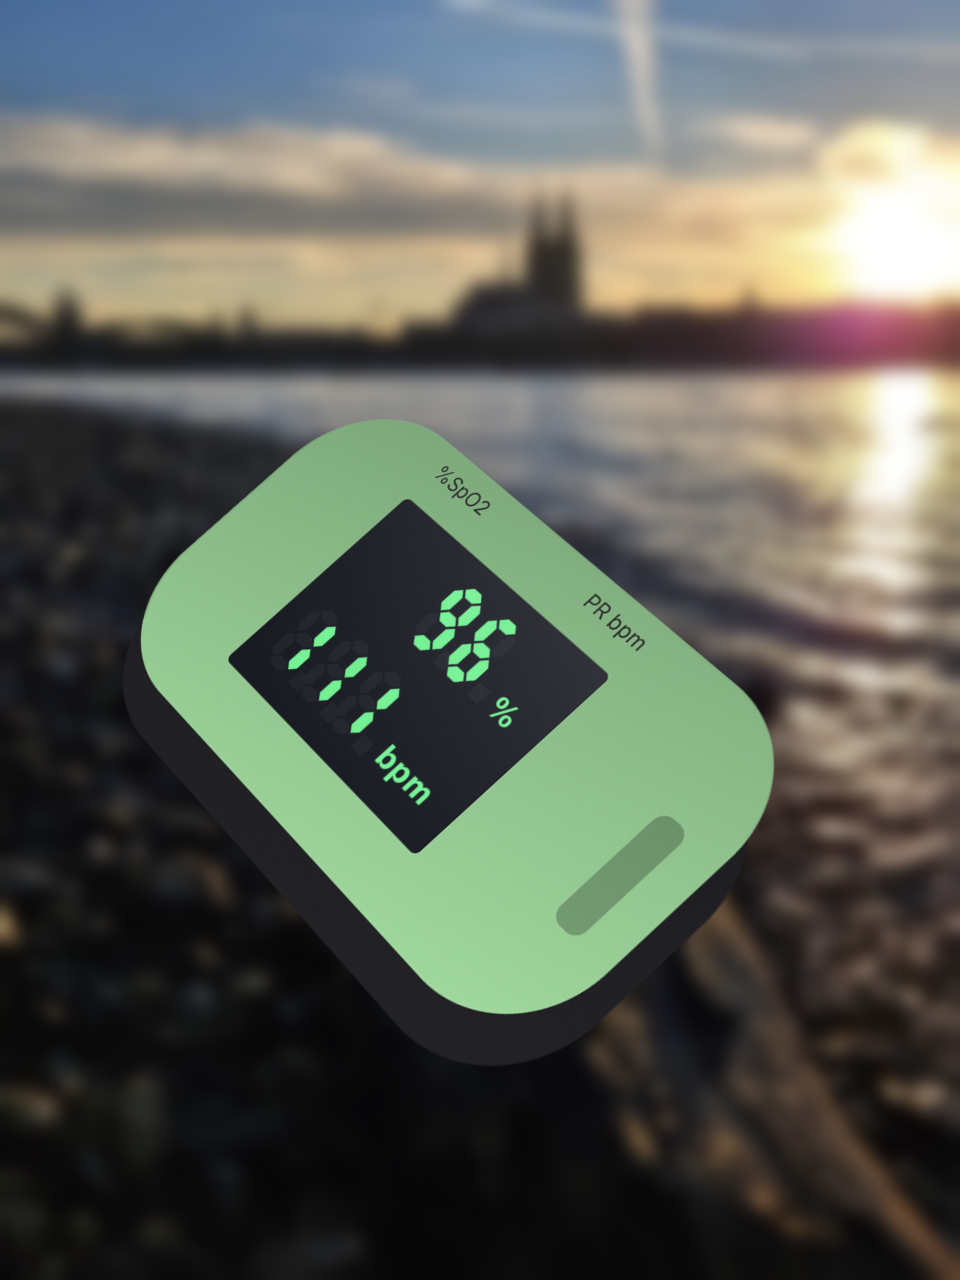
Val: 96 %
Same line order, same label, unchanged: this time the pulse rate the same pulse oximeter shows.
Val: 111 bpm
